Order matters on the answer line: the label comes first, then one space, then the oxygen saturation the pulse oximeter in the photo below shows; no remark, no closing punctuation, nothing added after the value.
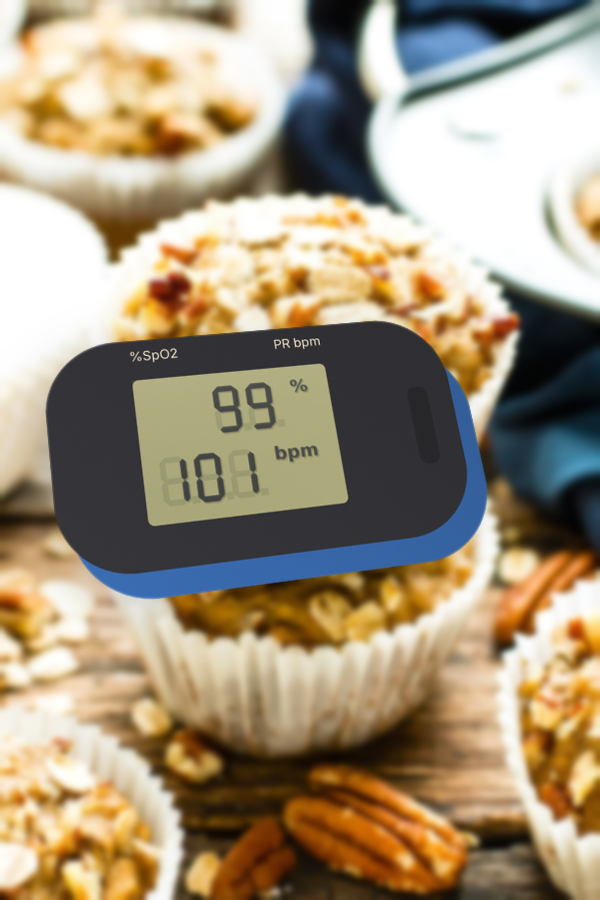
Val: 99 %
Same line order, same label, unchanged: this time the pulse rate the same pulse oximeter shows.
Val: 101 bpm
